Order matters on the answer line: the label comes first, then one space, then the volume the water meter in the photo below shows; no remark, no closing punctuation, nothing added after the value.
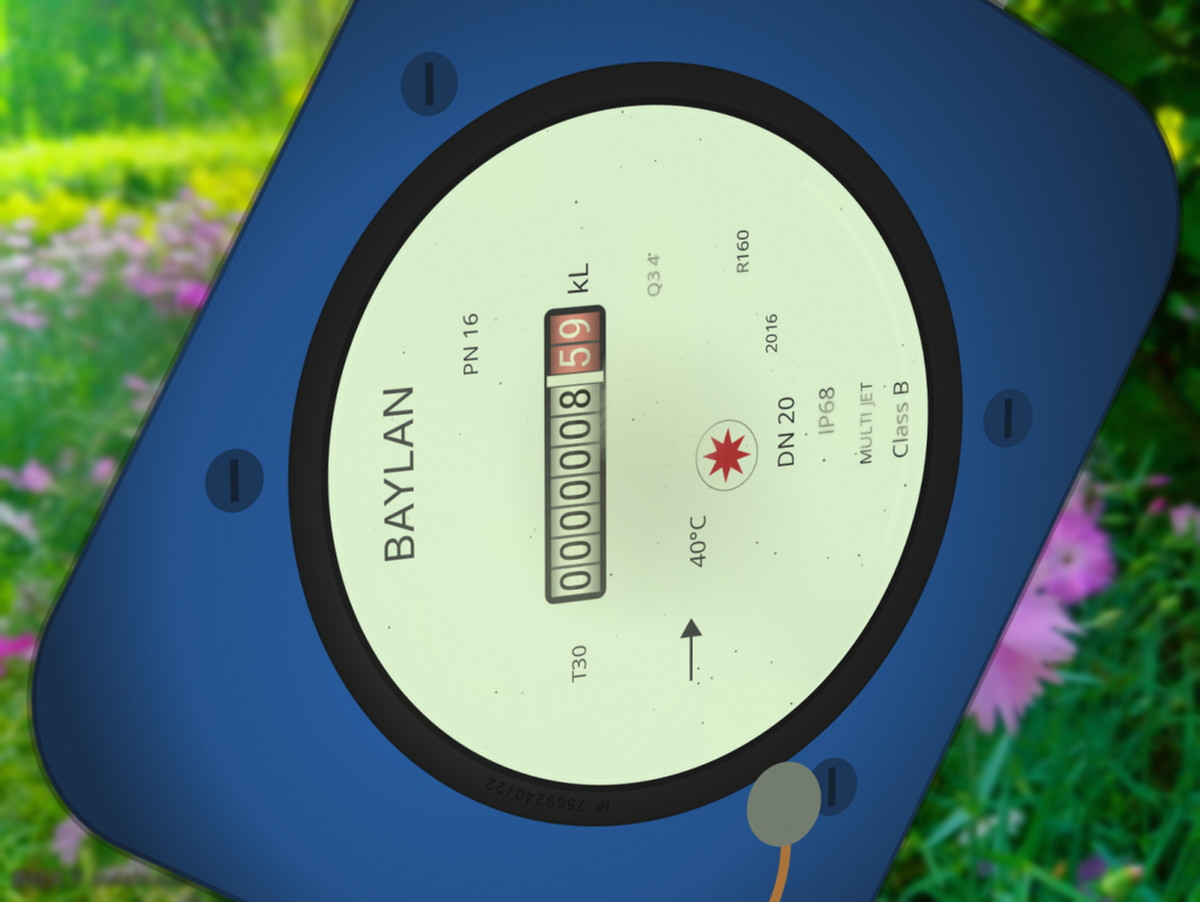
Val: 8.59 kL
